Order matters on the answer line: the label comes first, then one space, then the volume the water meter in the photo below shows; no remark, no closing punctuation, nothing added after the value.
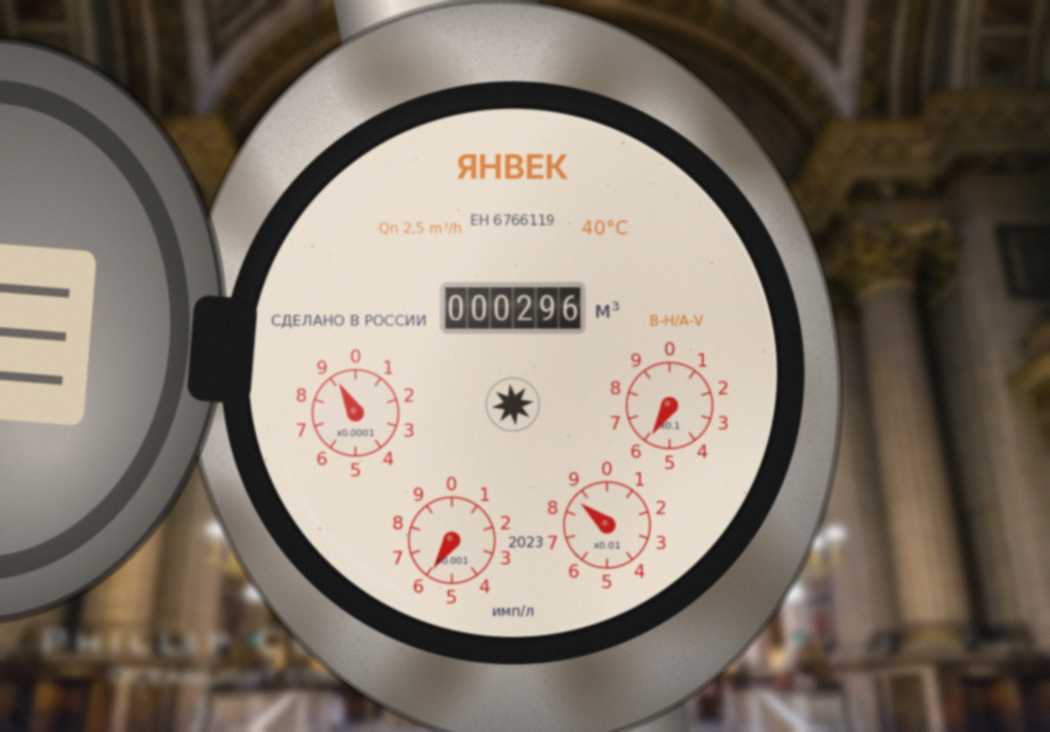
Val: 296.5859 m³
